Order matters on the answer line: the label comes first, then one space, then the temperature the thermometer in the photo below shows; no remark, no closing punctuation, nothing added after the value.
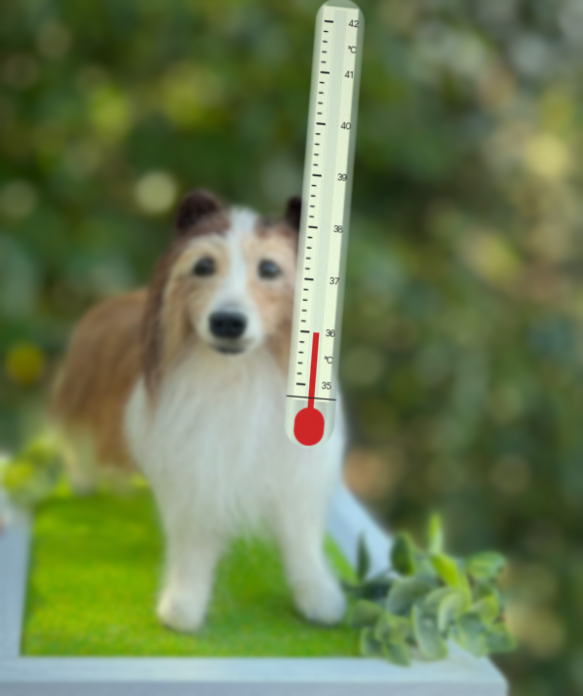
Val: 36 °C
